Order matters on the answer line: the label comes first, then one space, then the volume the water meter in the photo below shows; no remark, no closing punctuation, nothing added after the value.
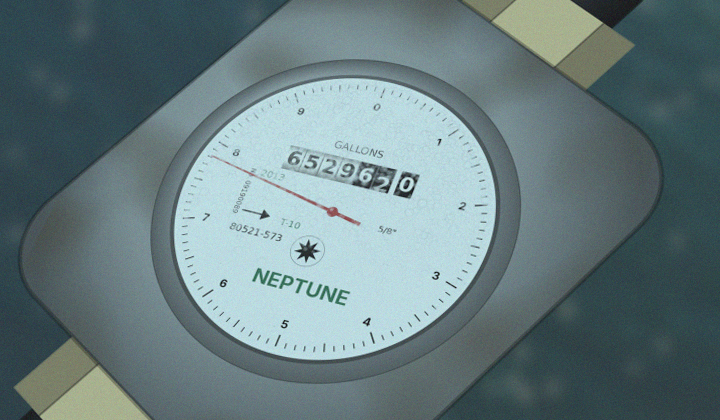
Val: 6529617.8 gal
